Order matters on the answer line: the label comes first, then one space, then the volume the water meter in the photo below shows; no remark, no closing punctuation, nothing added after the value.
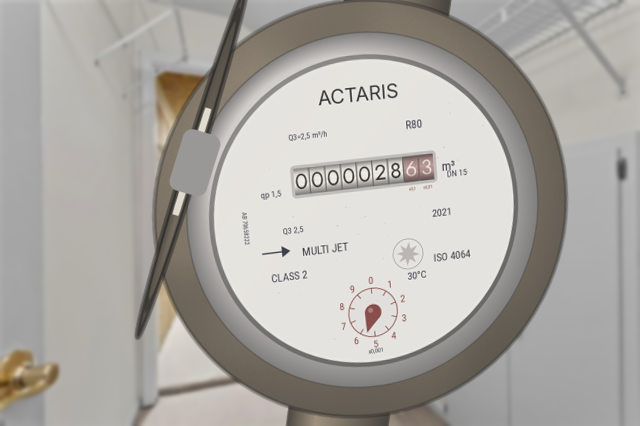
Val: 28.635 m³
